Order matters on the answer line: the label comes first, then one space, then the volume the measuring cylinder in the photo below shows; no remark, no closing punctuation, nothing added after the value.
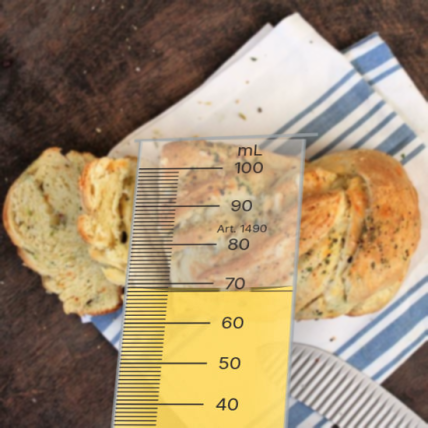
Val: 68 mL
